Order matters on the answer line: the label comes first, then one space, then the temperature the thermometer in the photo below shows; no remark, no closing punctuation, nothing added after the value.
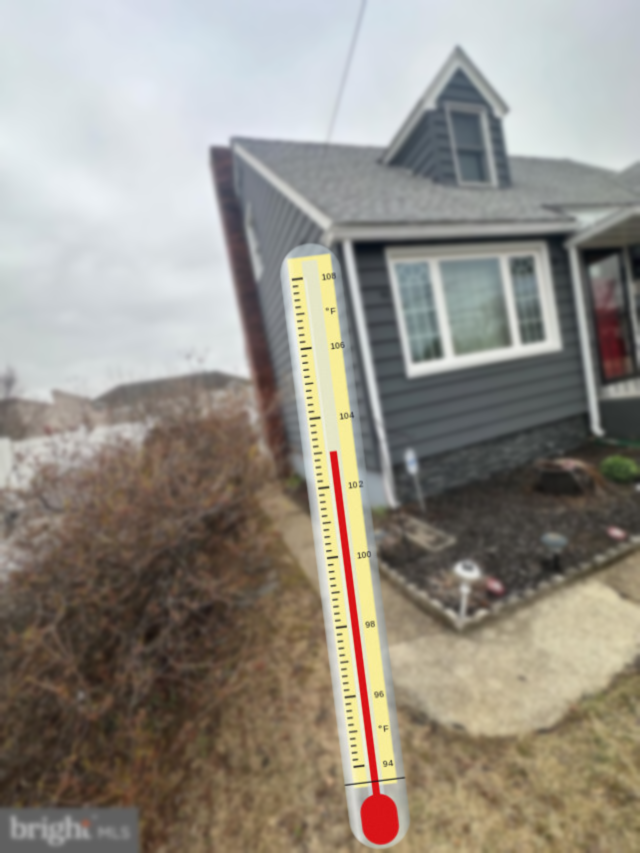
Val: 103 °F
